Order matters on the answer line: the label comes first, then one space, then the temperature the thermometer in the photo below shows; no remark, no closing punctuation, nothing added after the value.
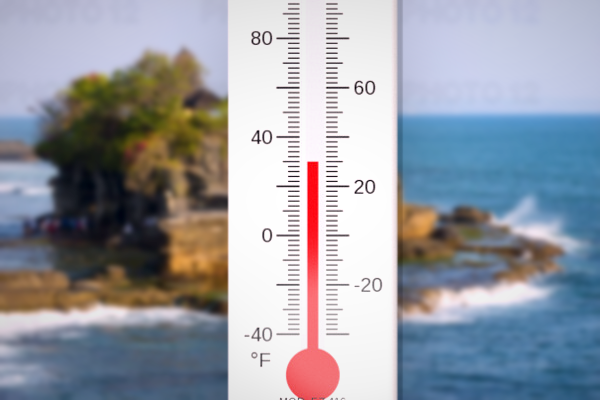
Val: 30 °F
